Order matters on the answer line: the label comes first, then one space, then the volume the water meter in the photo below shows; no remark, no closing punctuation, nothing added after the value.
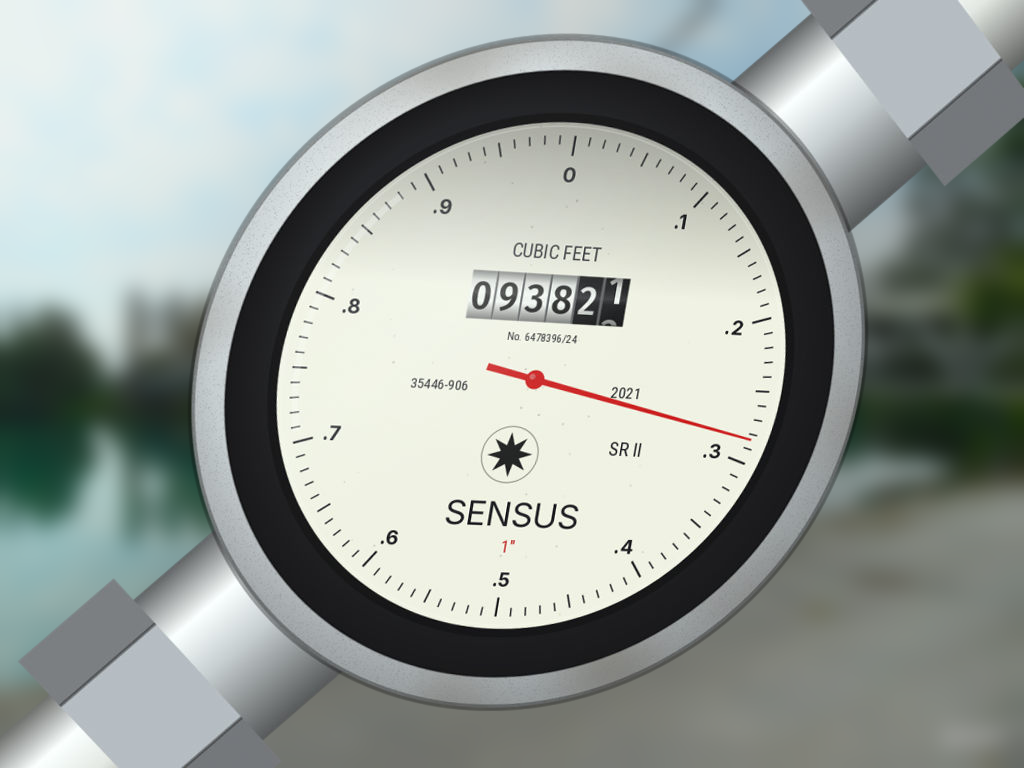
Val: 93821.28 ft³
